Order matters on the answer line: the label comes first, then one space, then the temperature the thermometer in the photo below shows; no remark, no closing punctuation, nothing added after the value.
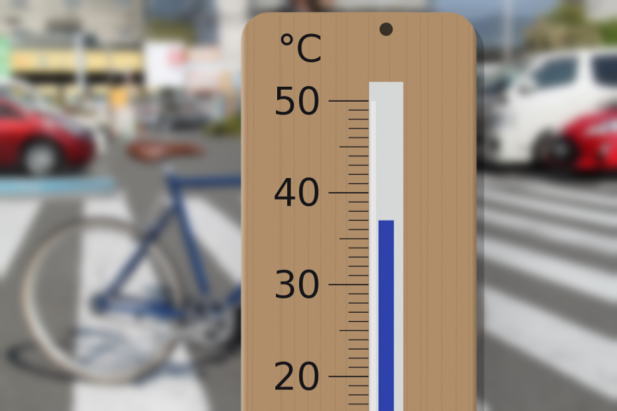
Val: 37 °C
